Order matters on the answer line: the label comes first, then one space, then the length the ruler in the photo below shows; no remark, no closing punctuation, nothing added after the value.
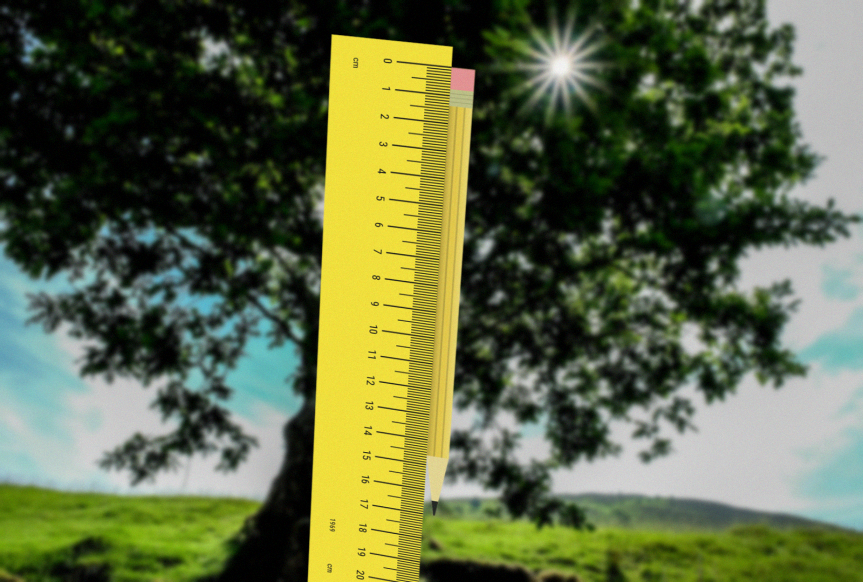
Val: 17 cm
